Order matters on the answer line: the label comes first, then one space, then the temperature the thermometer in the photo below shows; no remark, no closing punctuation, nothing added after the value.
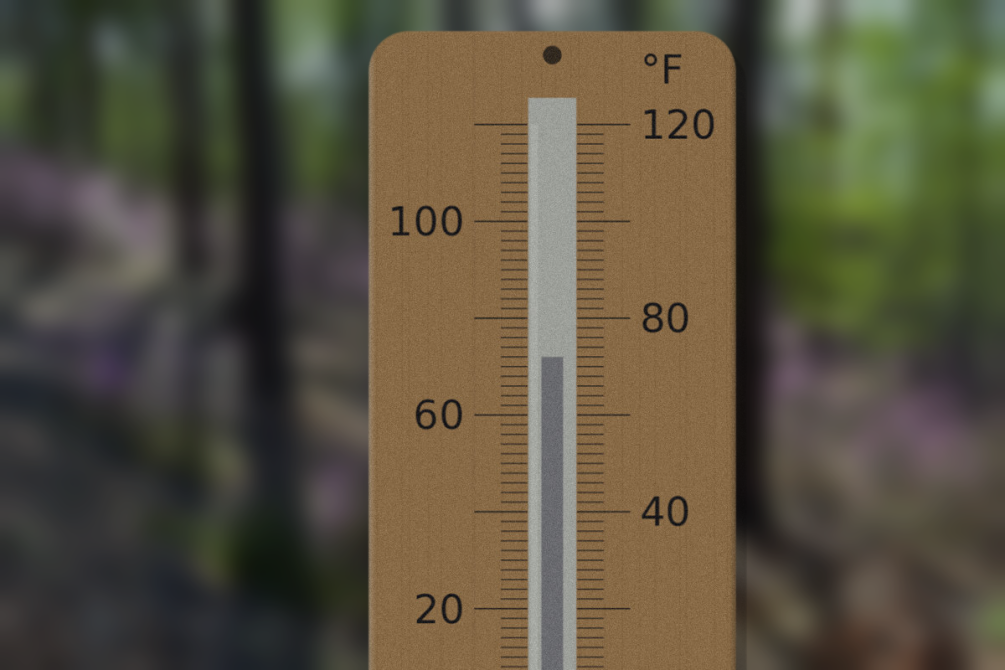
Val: 72 °F
